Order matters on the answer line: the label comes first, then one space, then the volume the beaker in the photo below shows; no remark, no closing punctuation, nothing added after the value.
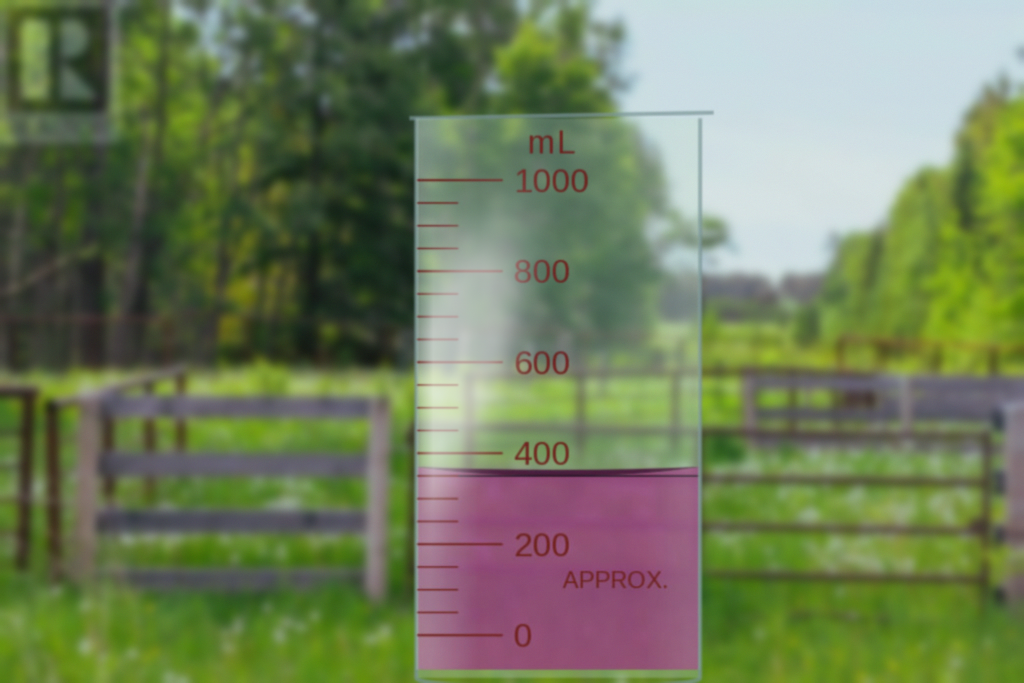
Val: 350 mL
